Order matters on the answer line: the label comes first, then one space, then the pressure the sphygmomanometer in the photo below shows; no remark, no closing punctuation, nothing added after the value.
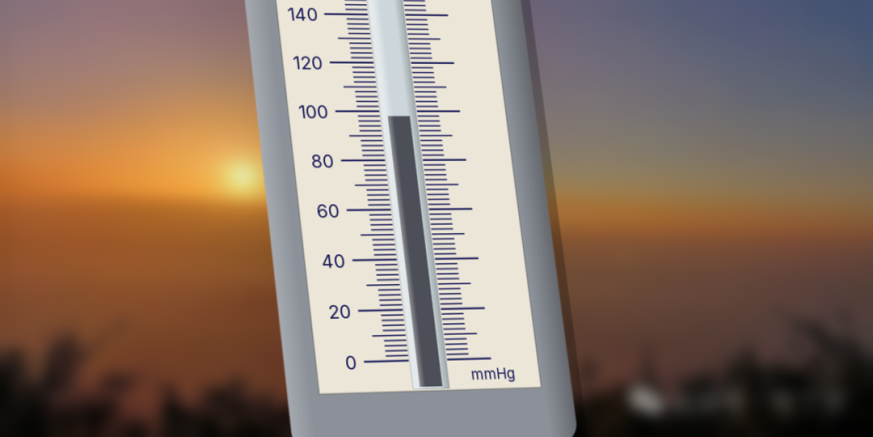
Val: 98 mmHg
